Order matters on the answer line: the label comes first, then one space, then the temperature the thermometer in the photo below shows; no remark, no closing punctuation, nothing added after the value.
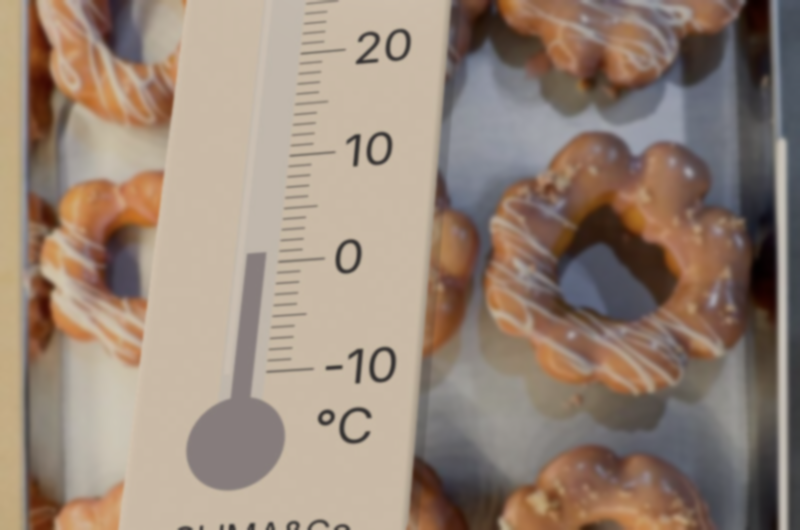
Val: 1 °C
